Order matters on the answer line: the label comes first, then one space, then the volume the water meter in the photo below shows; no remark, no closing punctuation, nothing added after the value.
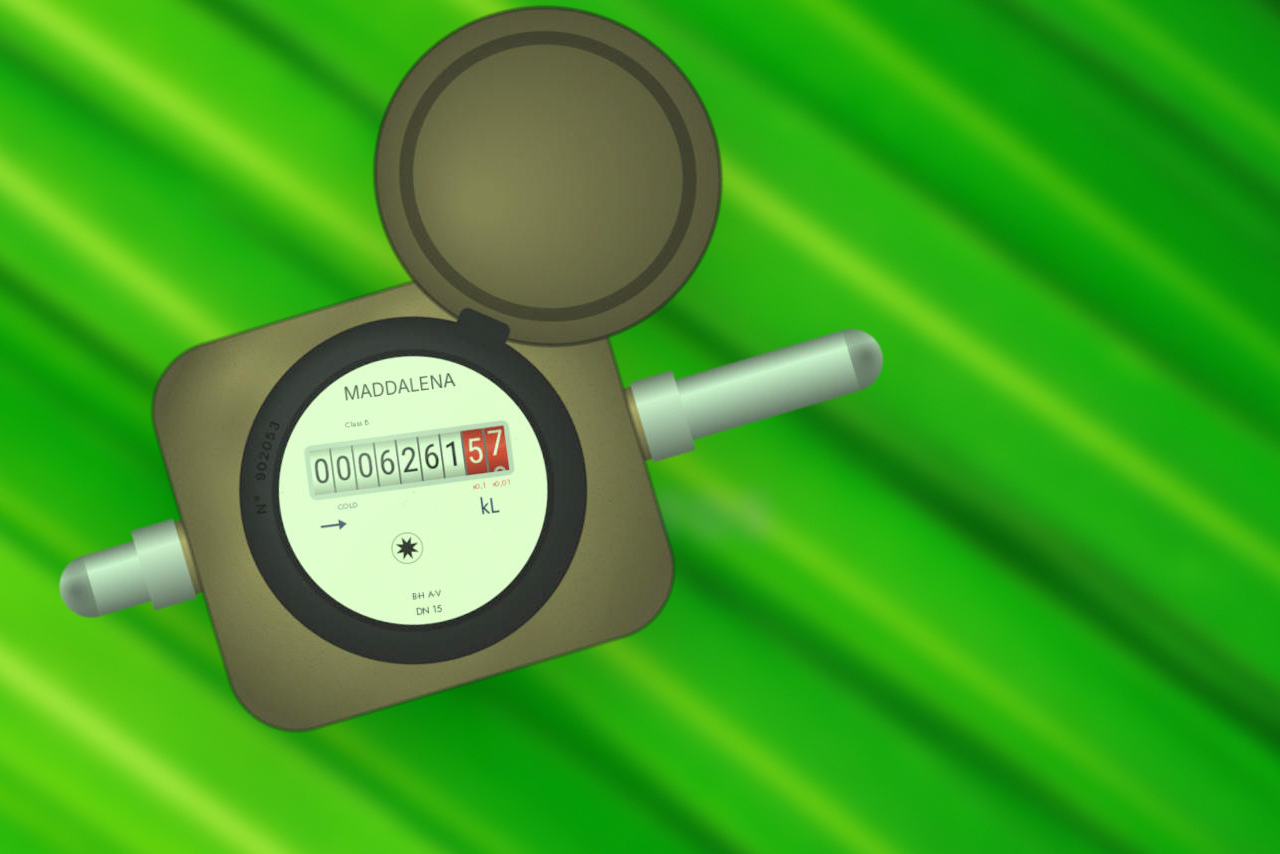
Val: 6261.57 kL
